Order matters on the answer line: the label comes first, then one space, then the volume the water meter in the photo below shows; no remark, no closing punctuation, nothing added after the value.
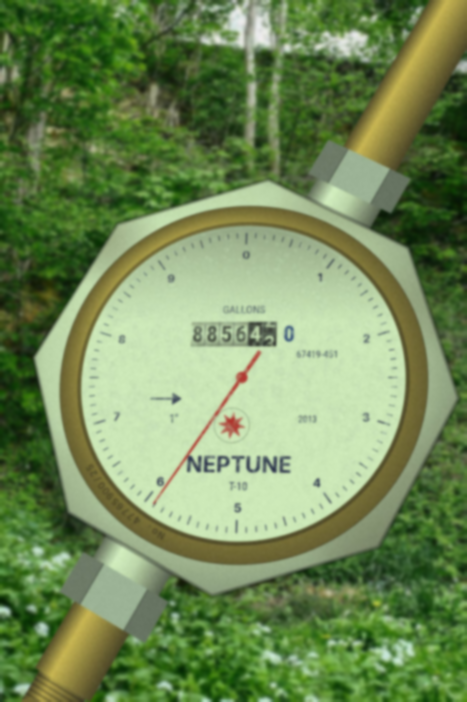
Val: 8856425.9 gal
